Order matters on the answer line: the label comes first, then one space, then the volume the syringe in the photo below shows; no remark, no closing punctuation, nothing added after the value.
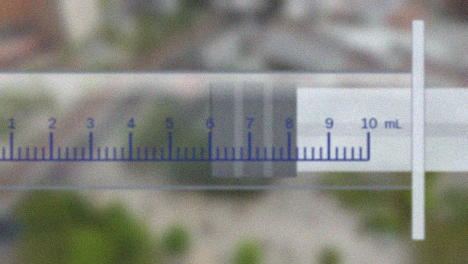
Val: 6 mL
